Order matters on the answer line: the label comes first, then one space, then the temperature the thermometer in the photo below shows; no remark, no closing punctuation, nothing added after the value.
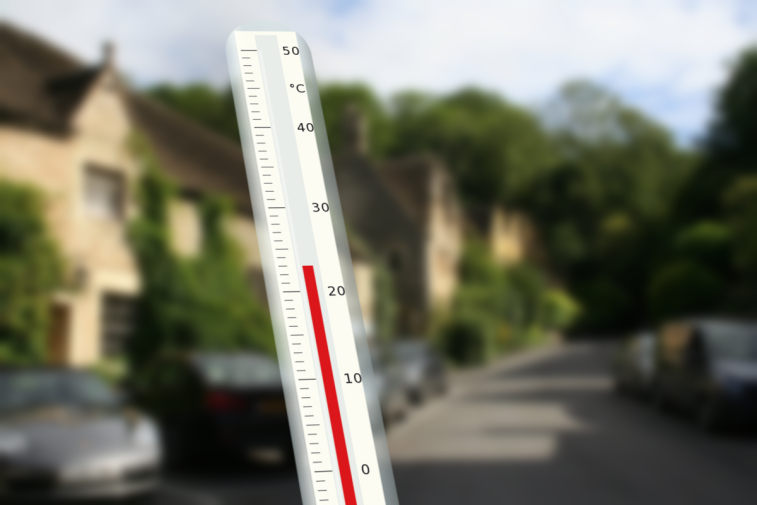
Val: 23 °C
